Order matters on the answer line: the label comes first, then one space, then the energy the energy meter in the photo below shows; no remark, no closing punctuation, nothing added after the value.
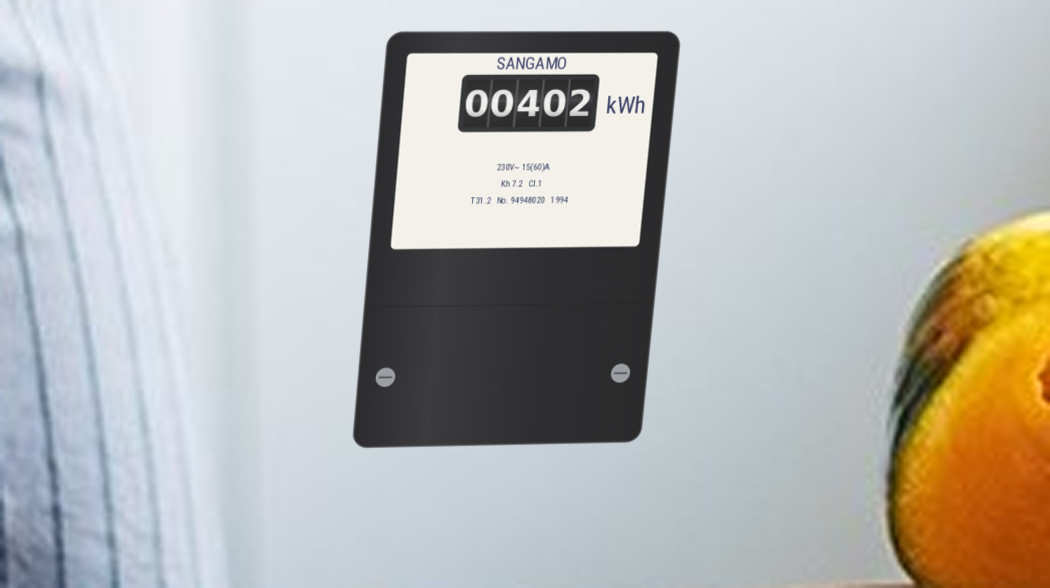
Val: 402 kWh
